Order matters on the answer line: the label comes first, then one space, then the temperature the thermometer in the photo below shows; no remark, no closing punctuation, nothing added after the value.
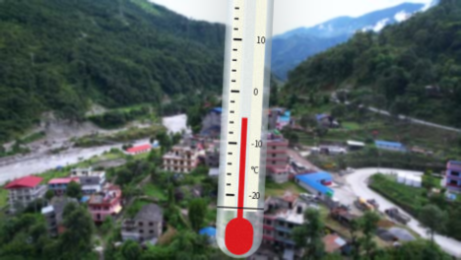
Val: -5 °C
